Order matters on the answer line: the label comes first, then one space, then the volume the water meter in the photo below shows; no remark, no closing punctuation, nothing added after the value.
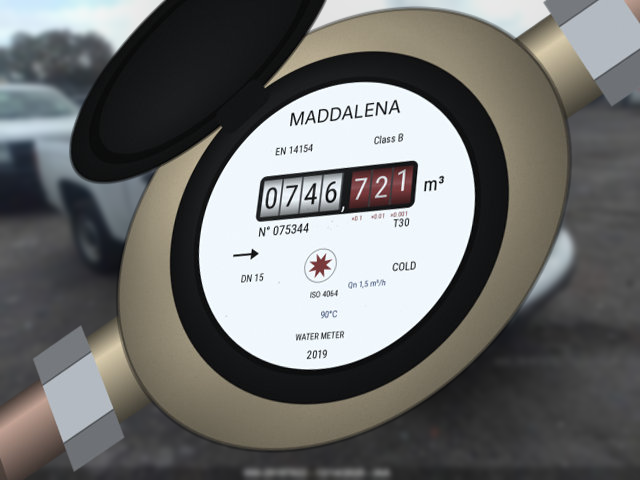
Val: 746.721 m³
